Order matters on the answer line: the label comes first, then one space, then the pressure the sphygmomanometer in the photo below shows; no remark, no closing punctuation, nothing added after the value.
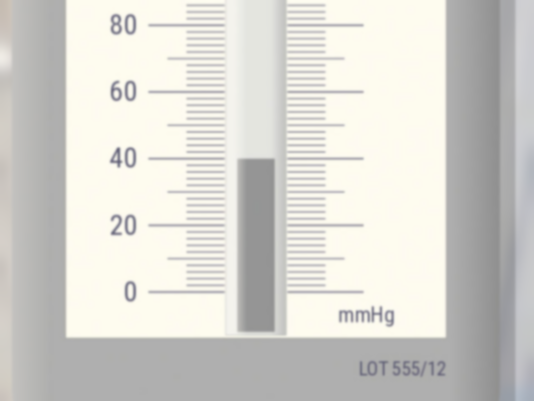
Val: 40 mmHg
